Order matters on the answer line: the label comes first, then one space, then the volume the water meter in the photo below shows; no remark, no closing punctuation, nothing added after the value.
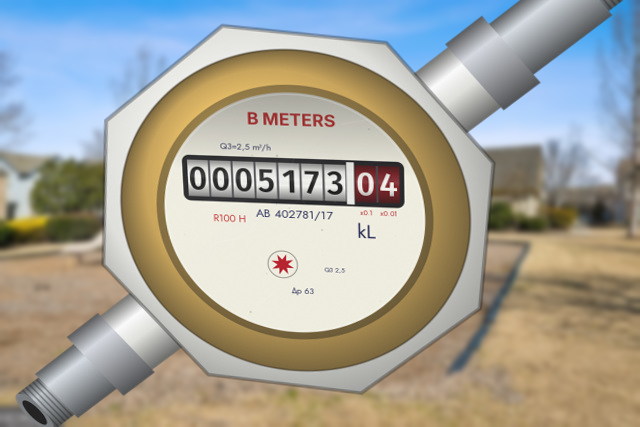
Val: 5173.04 kL
